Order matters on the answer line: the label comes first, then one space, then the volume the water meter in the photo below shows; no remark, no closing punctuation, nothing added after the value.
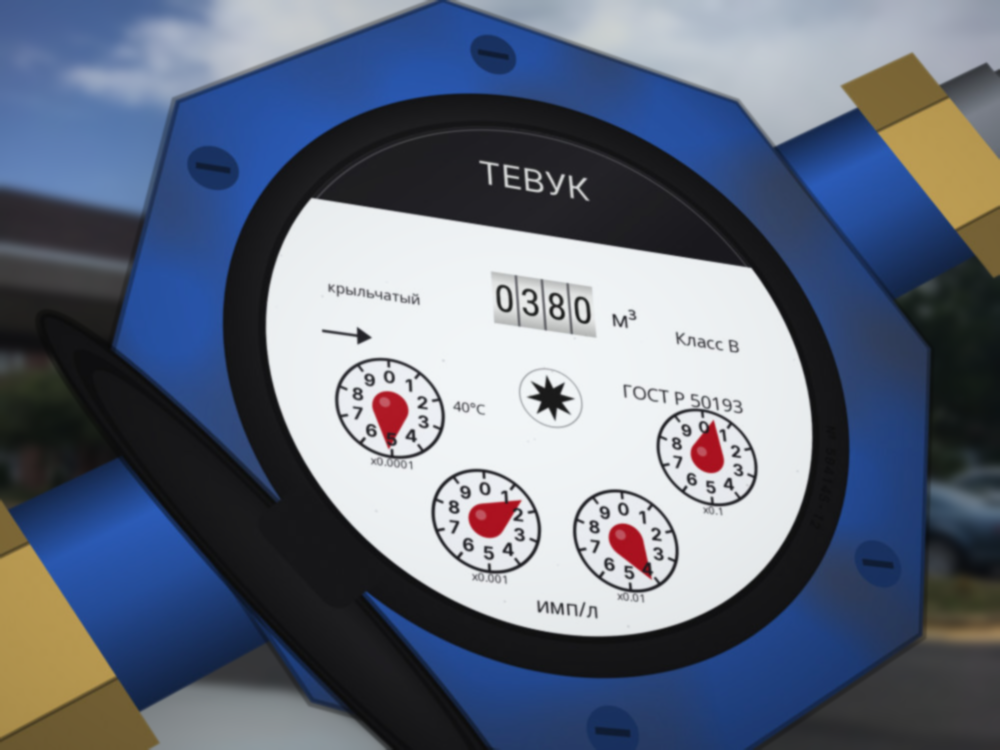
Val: 380.0415 m³
